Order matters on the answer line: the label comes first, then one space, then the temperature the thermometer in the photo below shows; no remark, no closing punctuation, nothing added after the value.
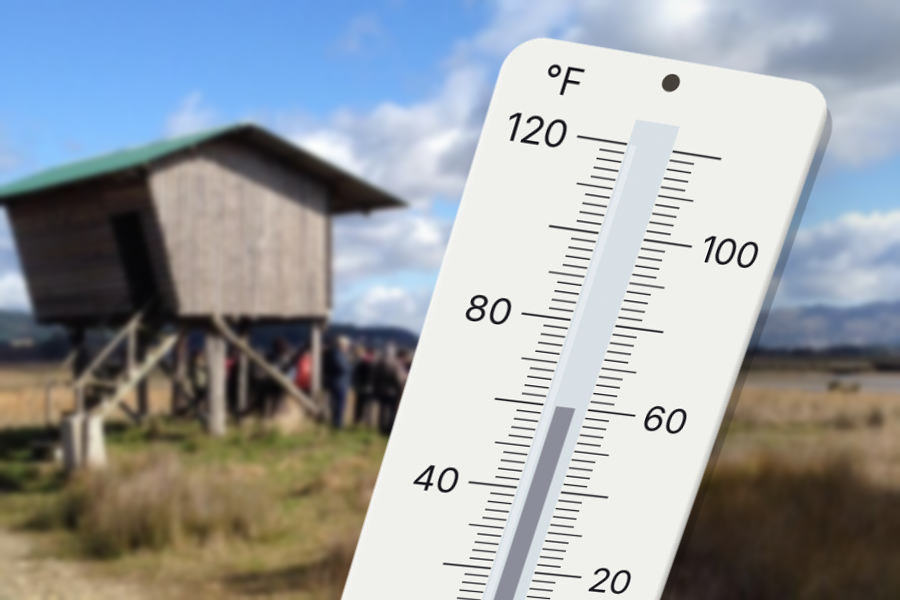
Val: 60 °F
